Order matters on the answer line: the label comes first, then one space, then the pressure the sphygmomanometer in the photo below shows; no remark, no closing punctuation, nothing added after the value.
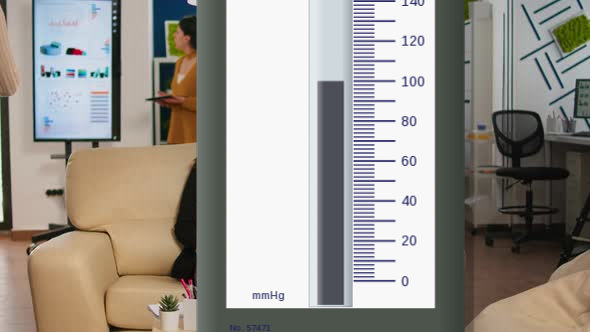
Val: 100 mmHg
